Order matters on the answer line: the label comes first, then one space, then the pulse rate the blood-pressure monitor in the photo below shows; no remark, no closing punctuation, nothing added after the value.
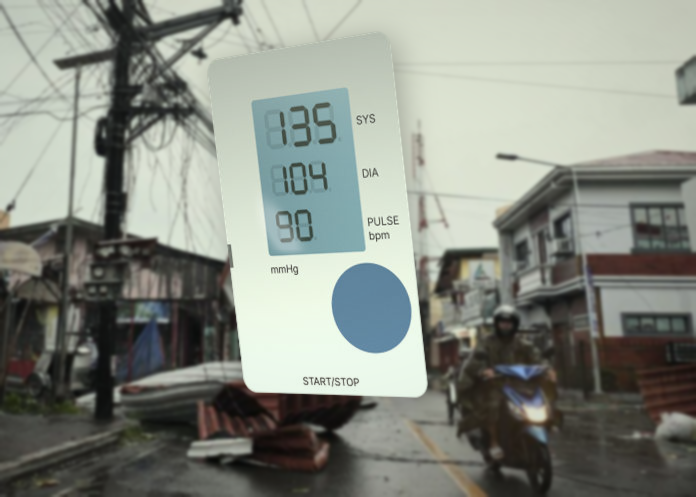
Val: 90 bpm
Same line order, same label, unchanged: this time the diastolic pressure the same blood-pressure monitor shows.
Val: 104 mmHg
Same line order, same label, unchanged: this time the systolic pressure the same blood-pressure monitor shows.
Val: 135 mmHg
